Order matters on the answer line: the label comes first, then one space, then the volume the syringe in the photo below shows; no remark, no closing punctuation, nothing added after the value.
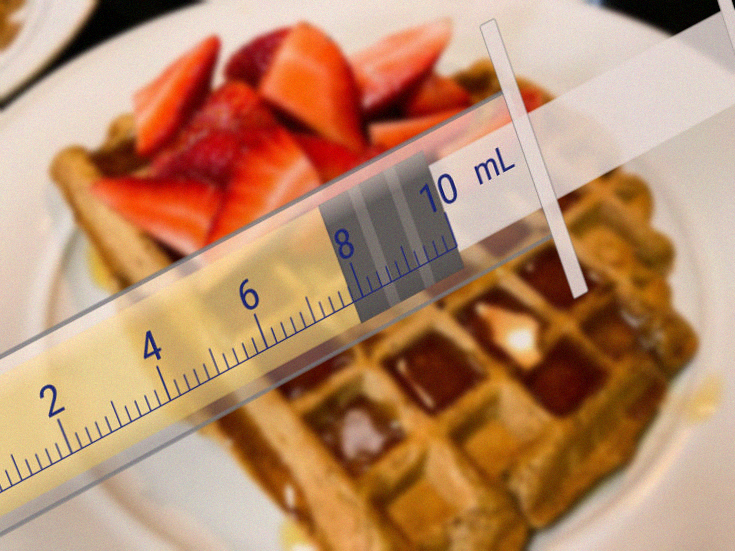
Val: 7.8 mL
